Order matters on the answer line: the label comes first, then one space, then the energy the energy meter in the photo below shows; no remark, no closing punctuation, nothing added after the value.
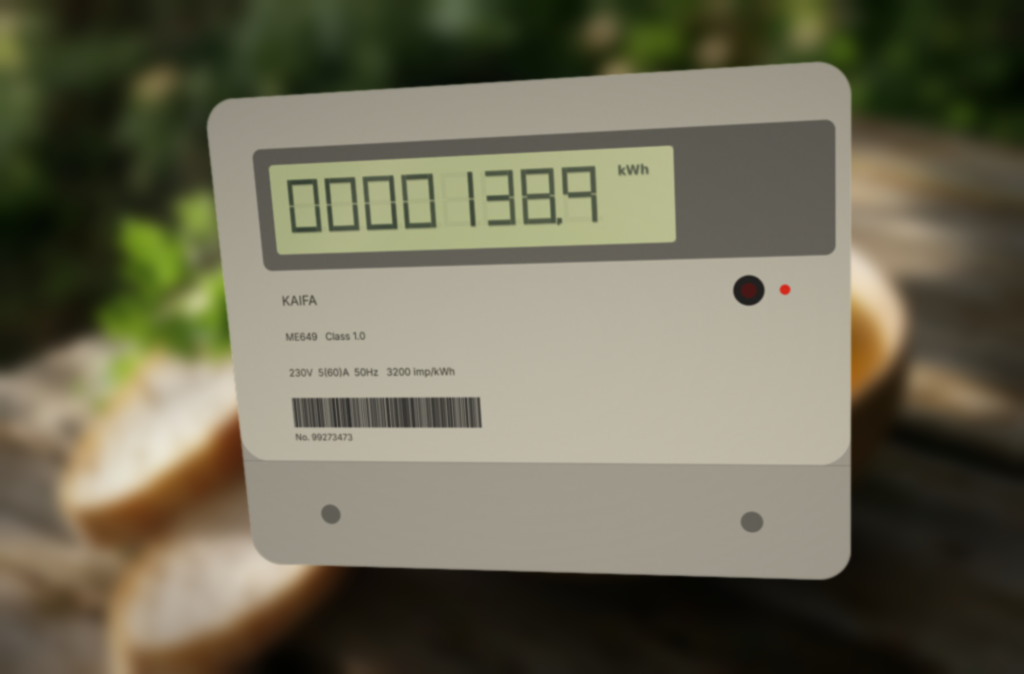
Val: 138.9 kWh
